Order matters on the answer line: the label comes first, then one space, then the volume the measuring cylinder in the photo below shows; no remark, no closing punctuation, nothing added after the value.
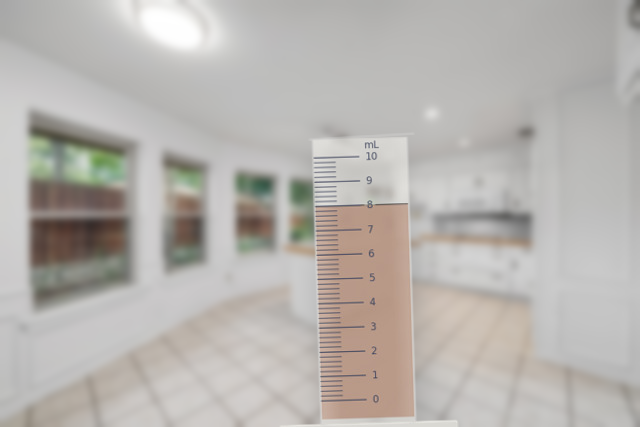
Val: 8 mL
